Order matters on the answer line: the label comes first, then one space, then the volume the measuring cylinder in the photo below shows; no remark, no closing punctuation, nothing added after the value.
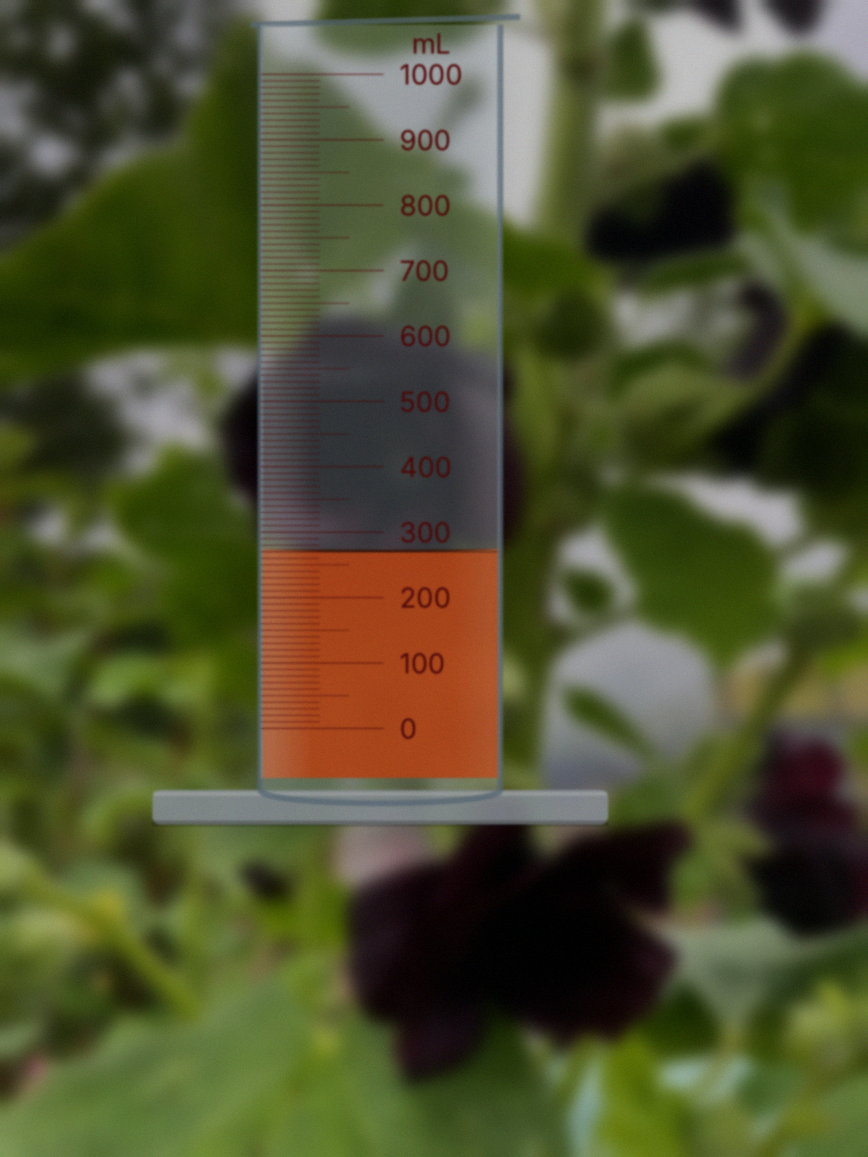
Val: 270 mL
